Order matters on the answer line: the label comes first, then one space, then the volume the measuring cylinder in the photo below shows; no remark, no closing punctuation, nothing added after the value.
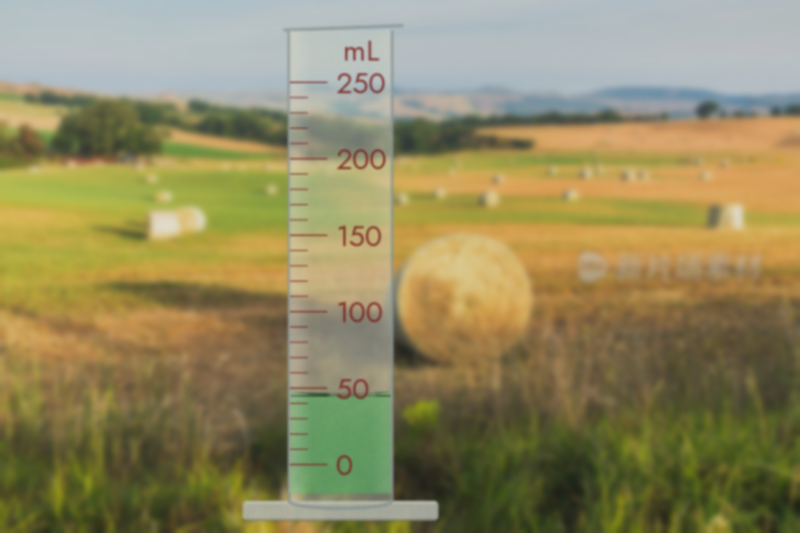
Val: 45 mL
